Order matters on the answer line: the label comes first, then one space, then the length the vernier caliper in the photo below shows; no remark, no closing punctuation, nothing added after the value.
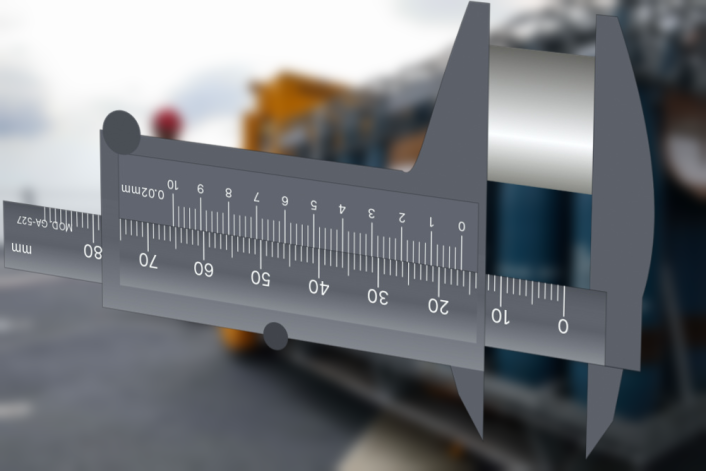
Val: 16.4 mm
